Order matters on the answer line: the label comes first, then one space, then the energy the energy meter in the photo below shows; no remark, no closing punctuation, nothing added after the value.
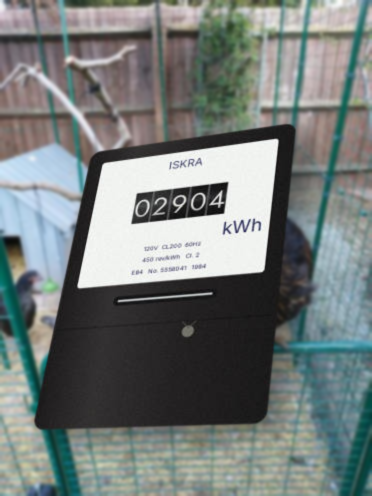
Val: 2904 kWh
